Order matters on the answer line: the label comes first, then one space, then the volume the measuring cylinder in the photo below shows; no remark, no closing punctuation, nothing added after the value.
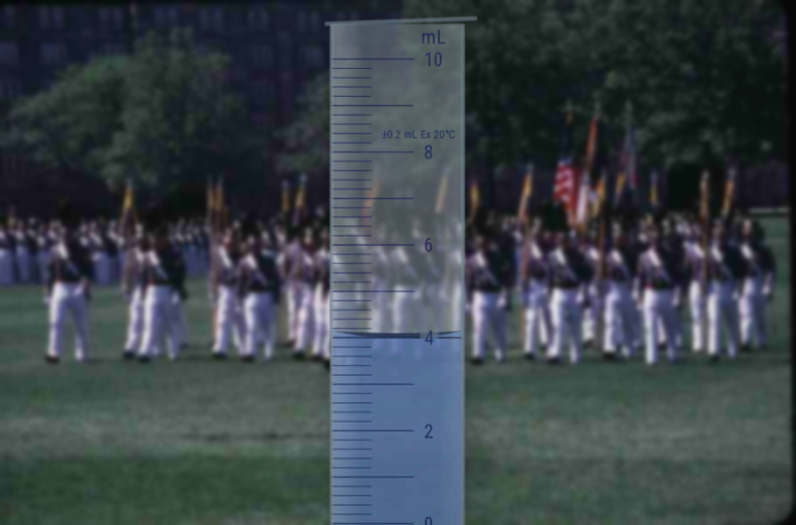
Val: 4 mL
